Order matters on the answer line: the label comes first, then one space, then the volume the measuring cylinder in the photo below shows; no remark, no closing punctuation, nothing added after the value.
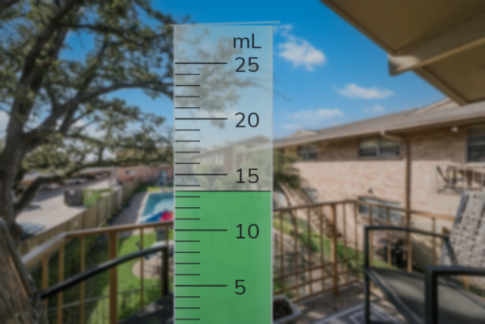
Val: 13.5 mL
